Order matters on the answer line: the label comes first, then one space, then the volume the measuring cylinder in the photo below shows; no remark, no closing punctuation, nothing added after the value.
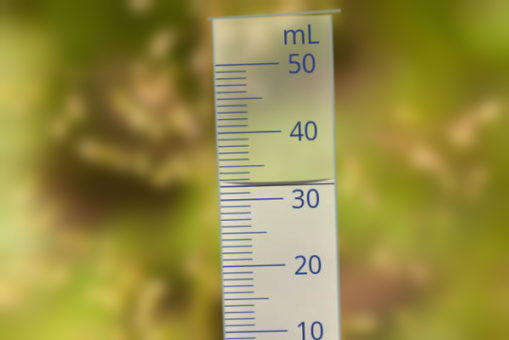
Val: 32 mL
